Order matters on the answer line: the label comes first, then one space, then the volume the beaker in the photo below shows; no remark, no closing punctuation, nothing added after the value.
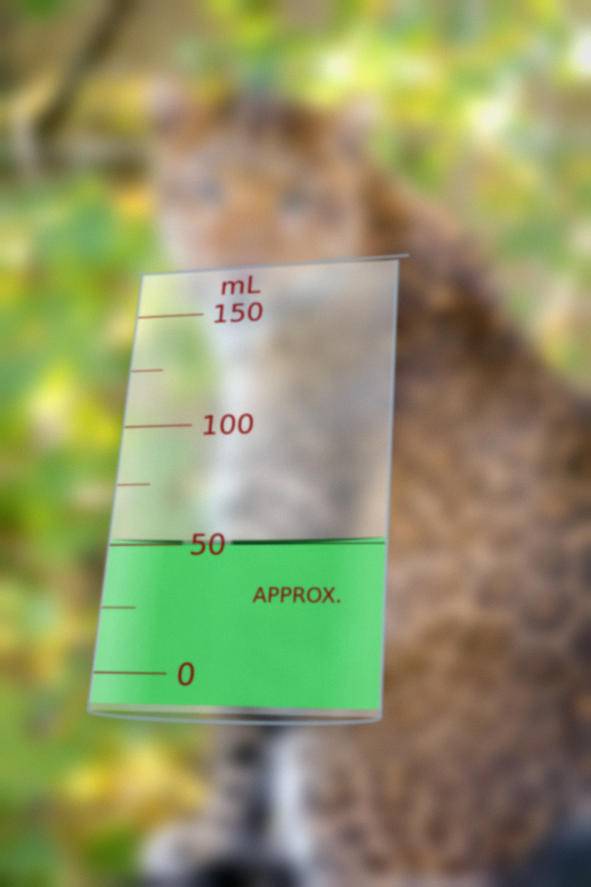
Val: 50 mL
